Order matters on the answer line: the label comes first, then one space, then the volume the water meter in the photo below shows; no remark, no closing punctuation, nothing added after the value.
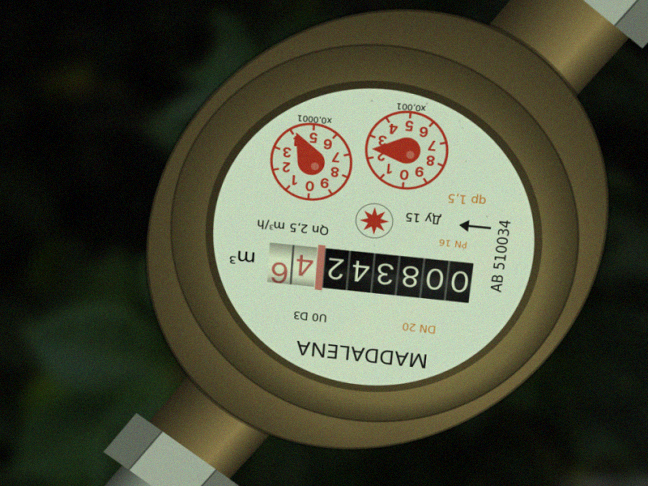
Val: 8342.4624 m³
